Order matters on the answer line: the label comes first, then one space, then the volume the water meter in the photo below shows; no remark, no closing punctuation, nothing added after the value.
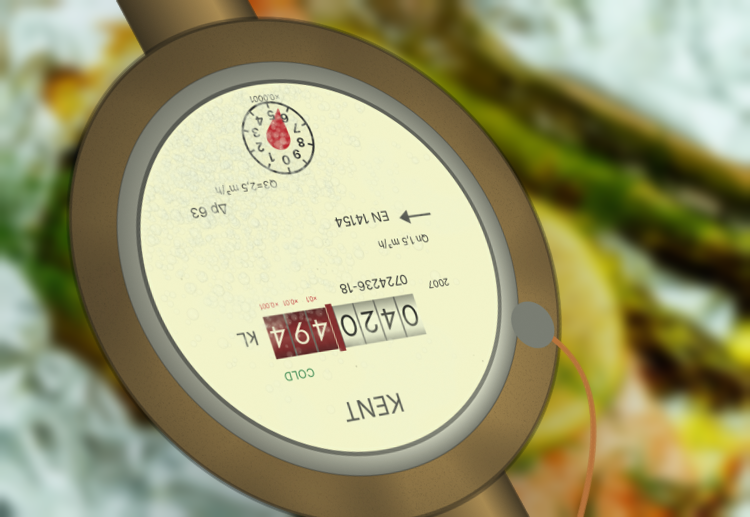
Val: 420.4945 kL
